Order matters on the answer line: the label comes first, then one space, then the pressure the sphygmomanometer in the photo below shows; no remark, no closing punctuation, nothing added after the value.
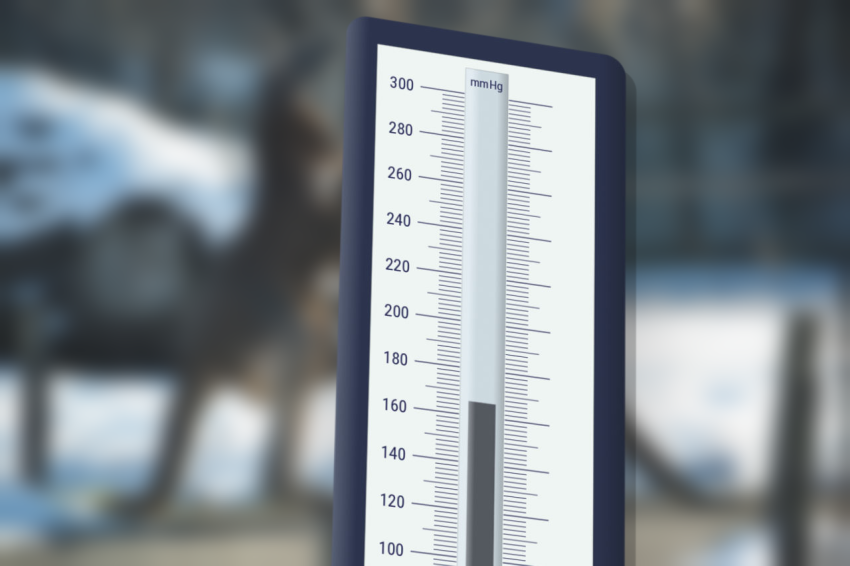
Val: 166 mmHg
